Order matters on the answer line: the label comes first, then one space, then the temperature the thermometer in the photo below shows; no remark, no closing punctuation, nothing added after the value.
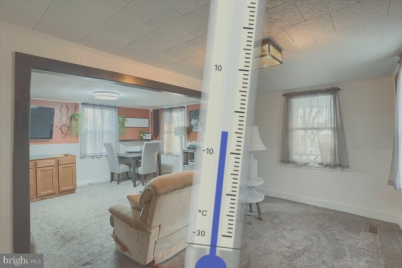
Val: -5 °C
